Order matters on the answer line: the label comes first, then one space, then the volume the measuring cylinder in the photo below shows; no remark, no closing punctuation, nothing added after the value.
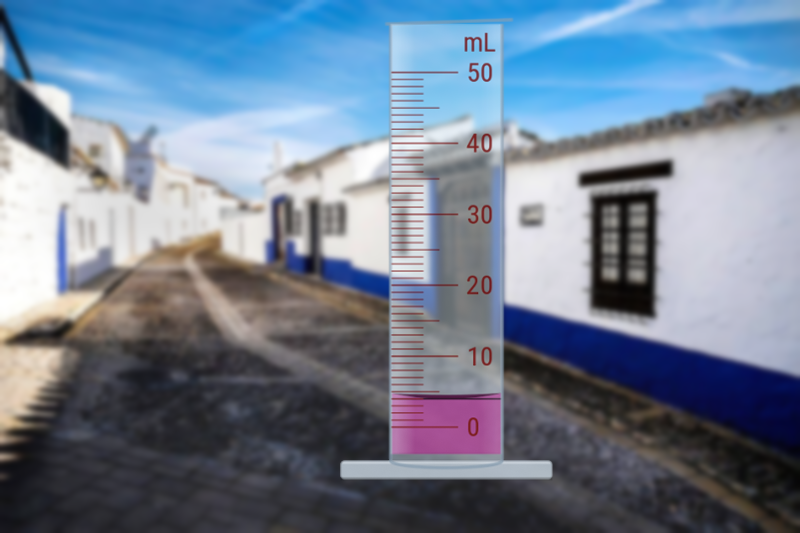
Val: 4 mL
